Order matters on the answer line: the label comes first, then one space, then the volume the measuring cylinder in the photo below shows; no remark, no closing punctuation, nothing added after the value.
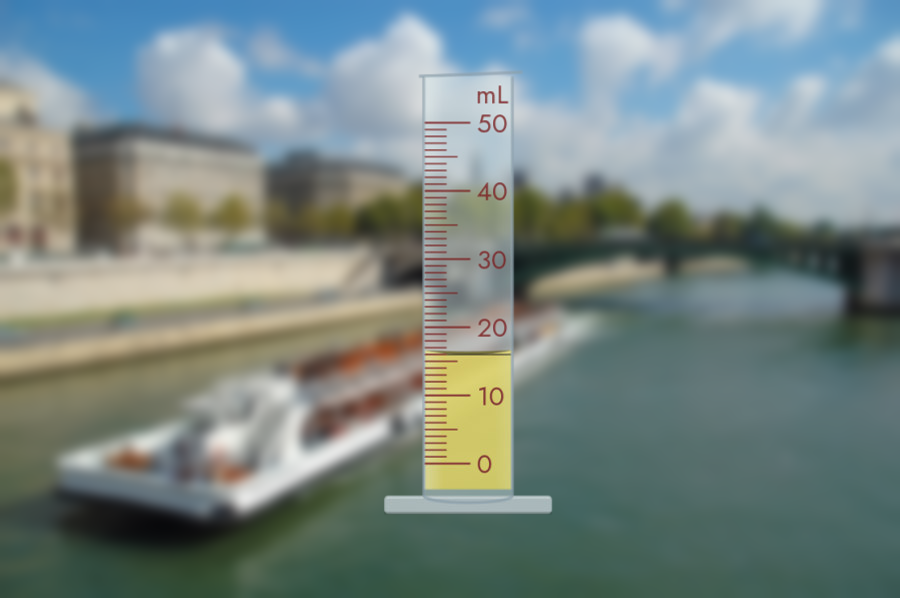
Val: 16 mL
